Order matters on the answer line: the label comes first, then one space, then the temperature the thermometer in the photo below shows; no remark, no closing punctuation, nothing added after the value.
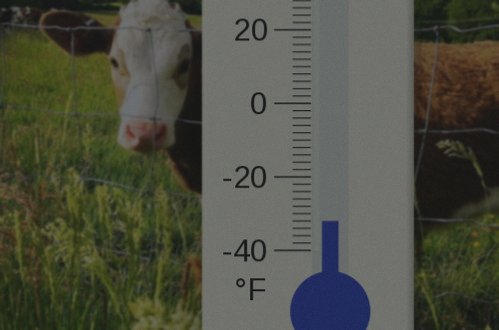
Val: -32 °F
